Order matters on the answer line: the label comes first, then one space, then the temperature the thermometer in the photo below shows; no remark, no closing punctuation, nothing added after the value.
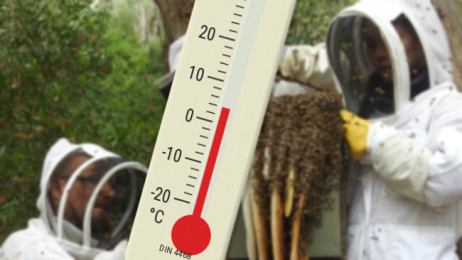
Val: 4 °C
